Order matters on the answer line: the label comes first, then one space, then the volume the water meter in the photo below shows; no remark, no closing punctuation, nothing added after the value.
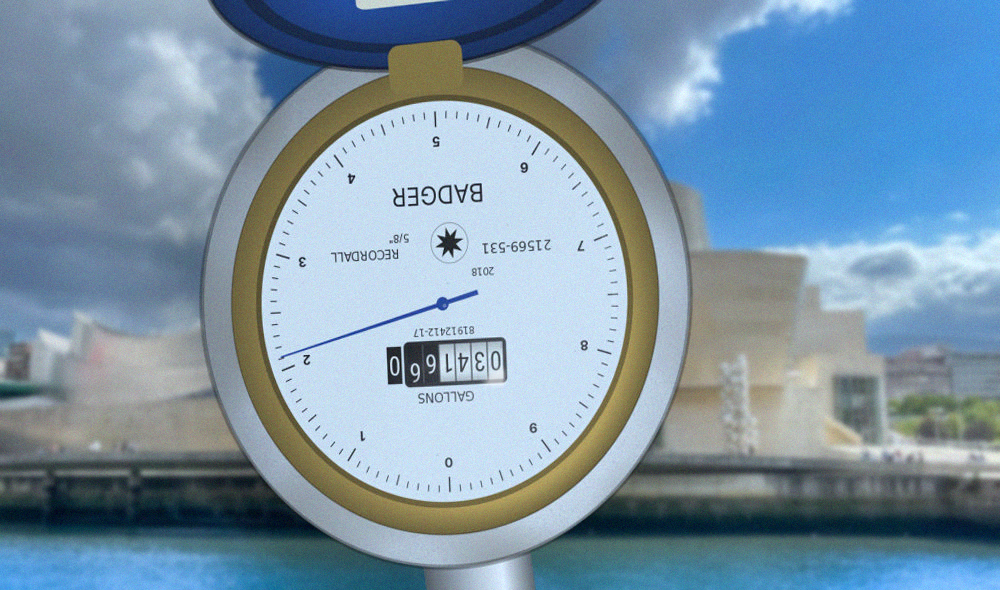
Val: 341662.1 gal
